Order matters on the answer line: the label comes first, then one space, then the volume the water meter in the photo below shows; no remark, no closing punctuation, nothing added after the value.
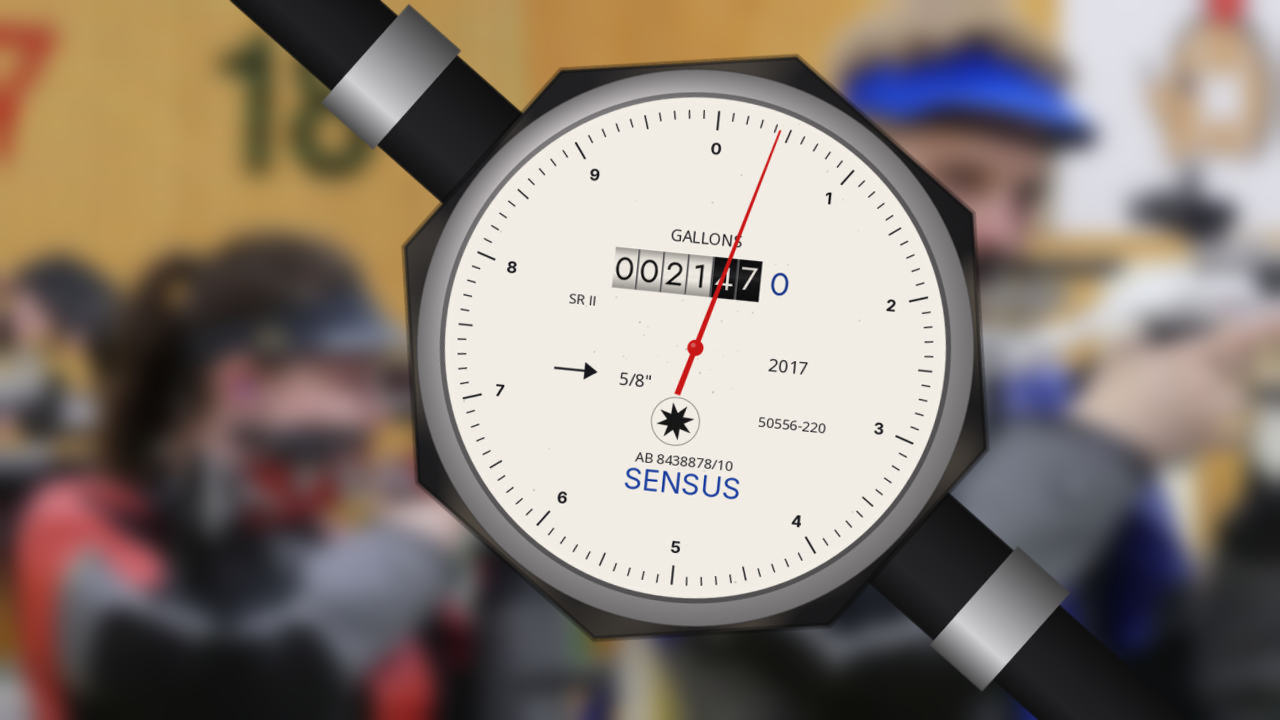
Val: 21470.4 gal
